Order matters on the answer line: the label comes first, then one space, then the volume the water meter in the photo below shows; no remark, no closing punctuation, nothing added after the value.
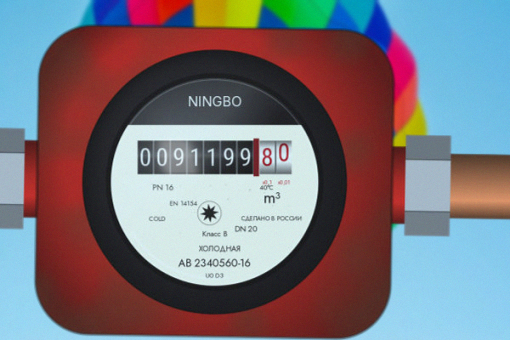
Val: 91199.80 m³
